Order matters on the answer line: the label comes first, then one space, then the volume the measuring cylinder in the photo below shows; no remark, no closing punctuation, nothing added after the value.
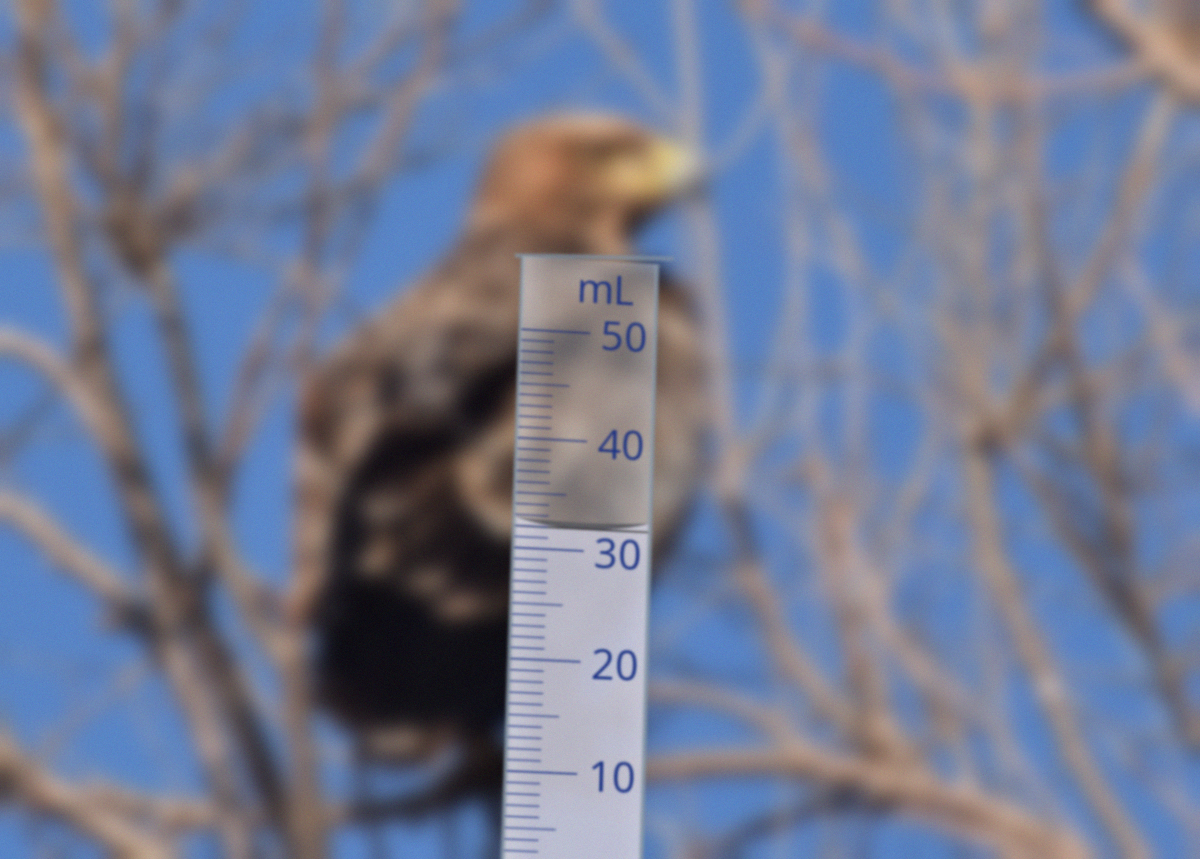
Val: 32 mL
